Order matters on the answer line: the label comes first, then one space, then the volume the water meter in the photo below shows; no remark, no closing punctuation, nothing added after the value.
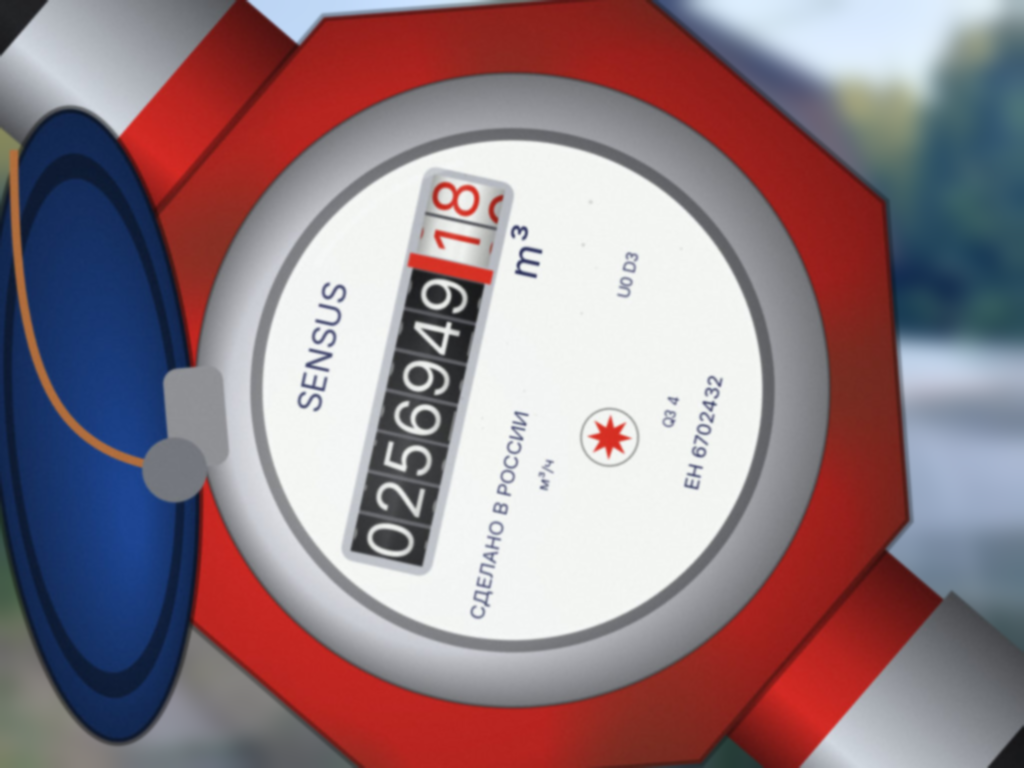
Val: 256949.18 m³
